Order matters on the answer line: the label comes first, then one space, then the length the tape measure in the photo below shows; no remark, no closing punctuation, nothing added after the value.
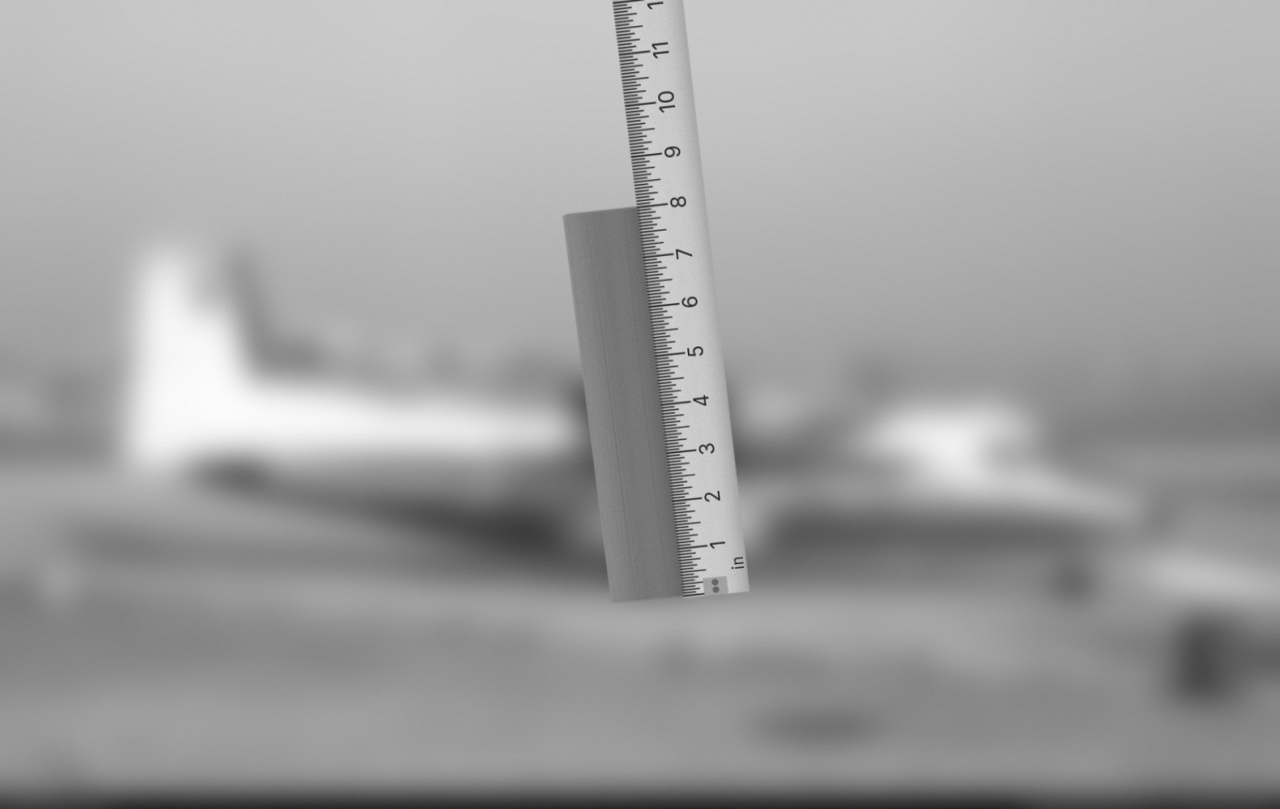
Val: 8 in
